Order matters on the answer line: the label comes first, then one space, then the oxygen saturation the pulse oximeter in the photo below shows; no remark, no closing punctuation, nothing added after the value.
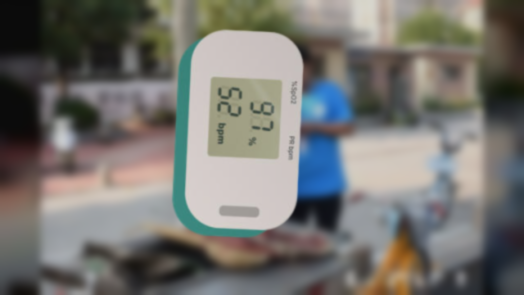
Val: 97 %
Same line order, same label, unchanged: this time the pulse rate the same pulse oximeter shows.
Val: 52 bpm
